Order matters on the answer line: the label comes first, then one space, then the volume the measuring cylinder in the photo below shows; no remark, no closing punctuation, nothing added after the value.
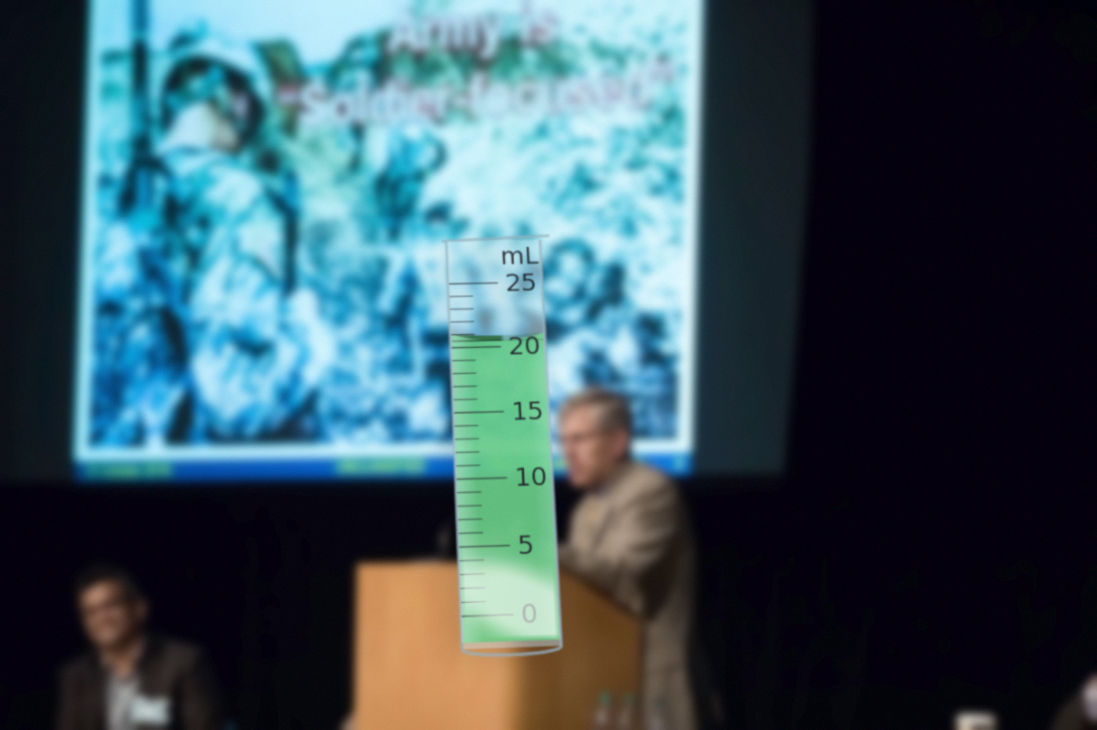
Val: 20.5 mL
